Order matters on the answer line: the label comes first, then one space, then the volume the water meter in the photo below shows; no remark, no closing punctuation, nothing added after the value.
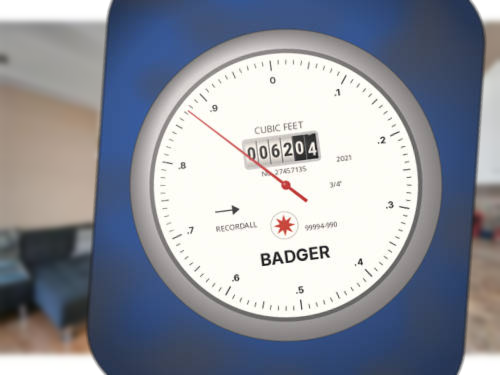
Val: 6203.87 ft³
